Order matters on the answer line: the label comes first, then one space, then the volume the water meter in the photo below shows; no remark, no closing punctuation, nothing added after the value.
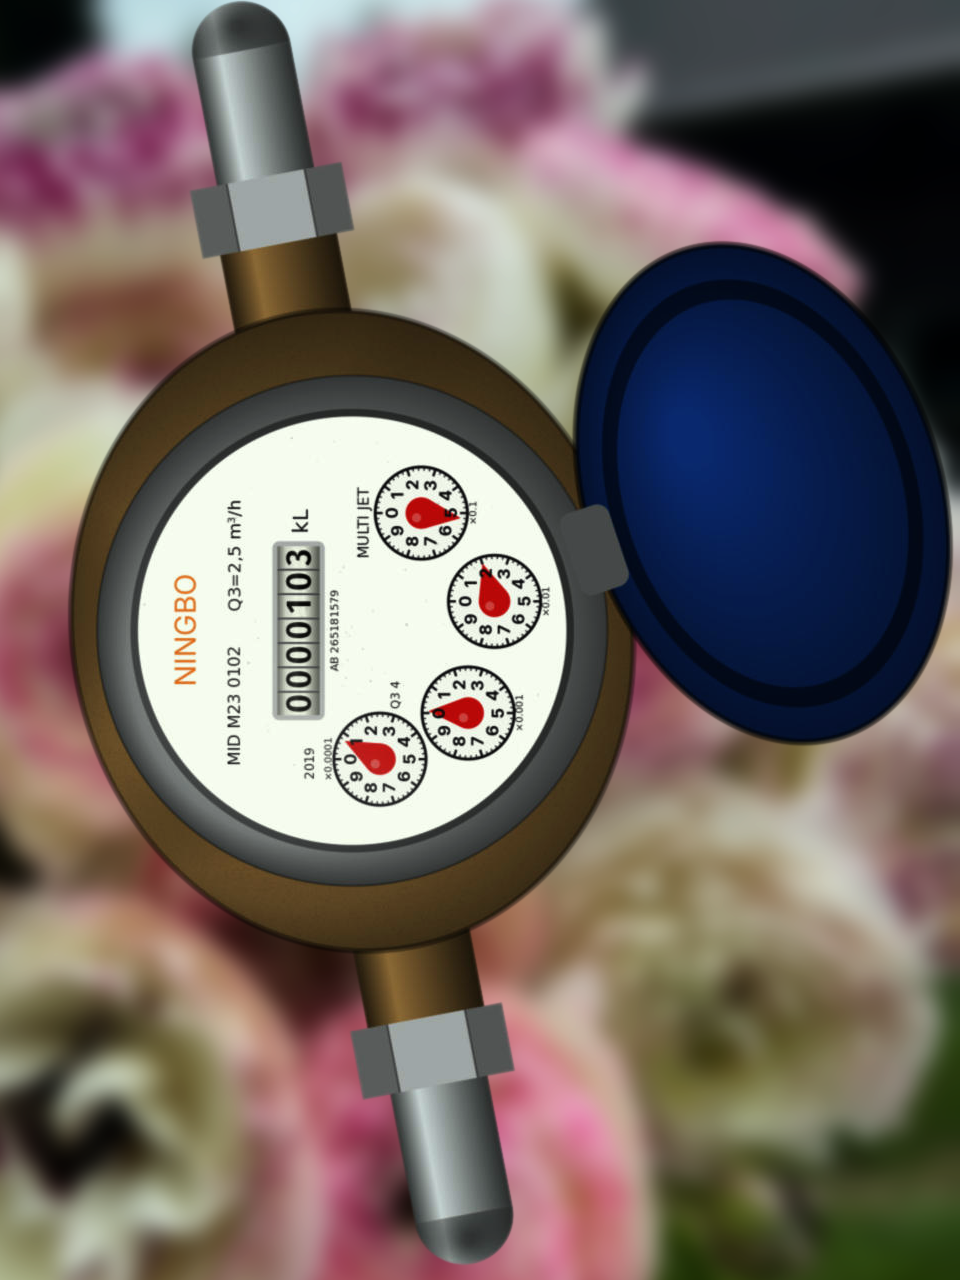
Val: 103.5200 kL
